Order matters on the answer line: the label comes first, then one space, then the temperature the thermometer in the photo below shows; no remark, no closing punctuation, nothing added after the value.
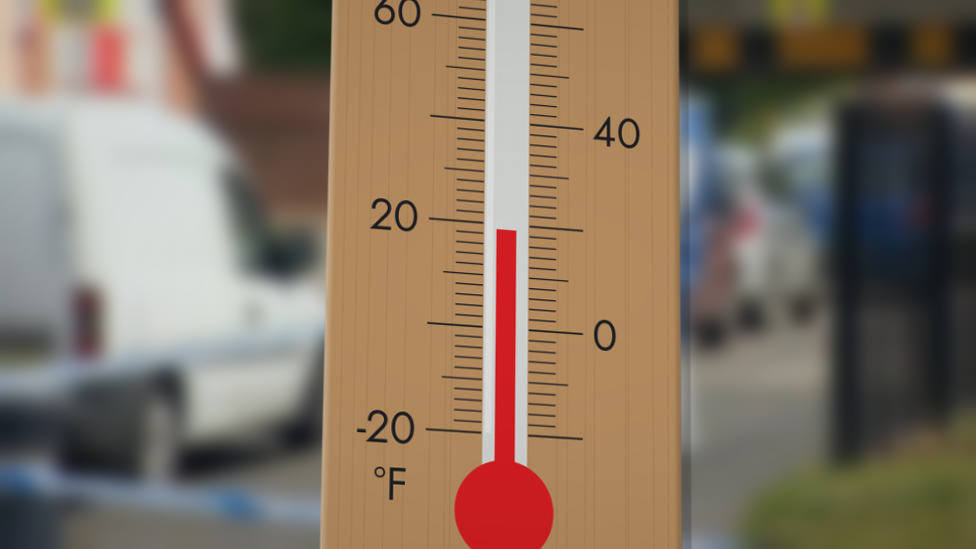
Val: 19 °F
